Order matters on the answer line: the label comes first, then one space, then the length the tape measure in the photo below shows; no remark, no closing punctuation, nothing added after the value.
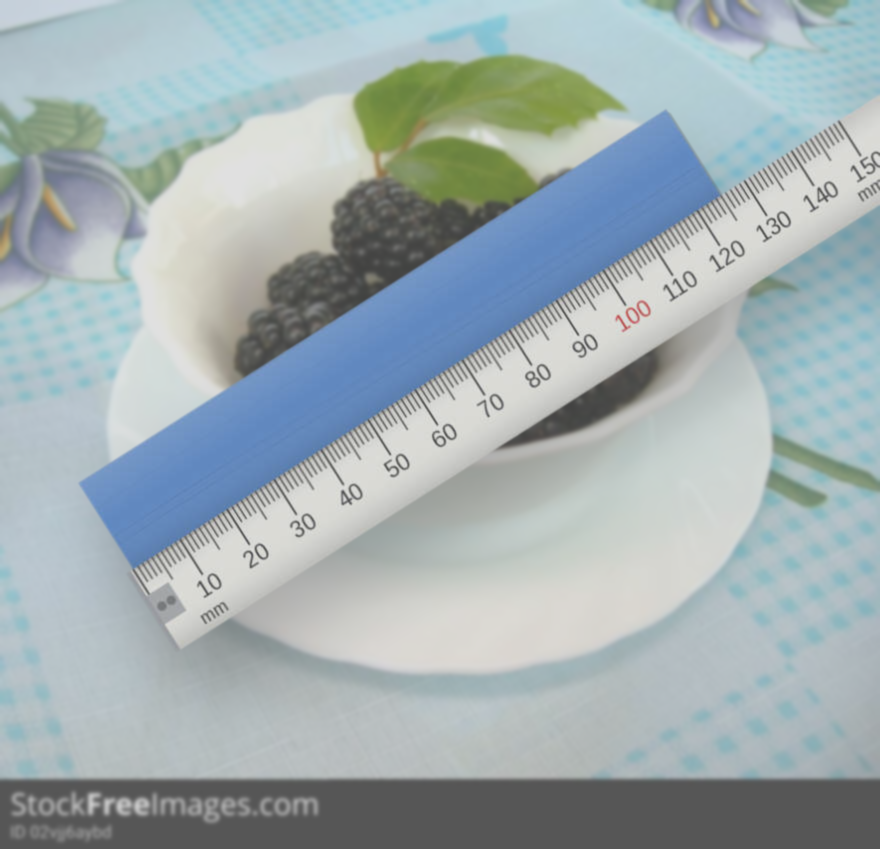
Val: 125 mm
